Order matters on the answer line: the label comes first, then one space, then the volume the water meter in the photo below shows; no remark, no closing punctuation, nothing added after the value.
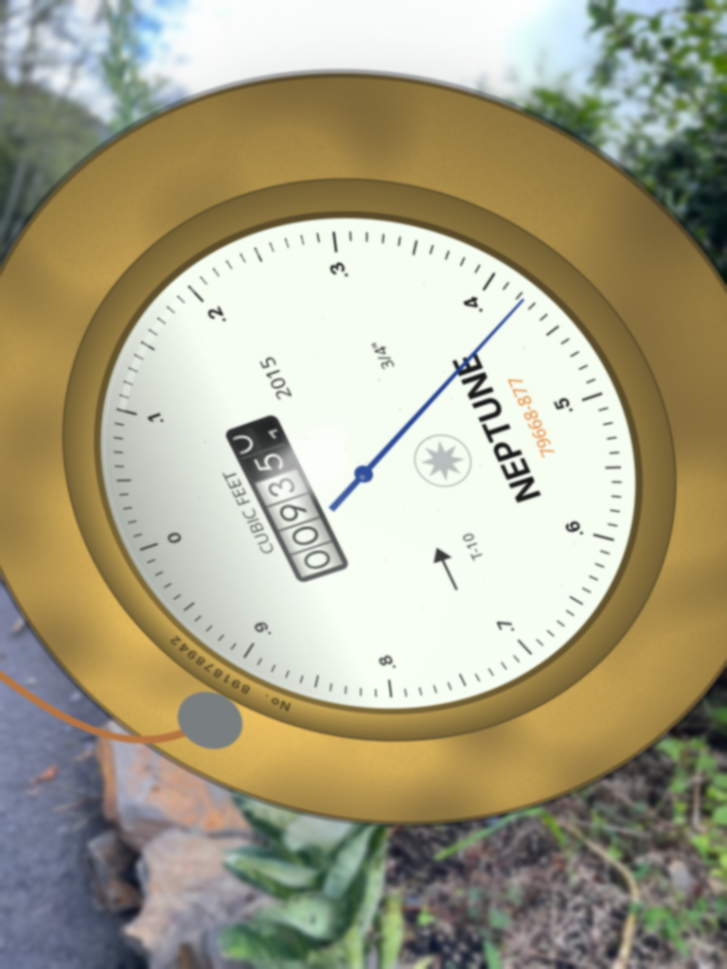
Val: 9350.42 ft³
